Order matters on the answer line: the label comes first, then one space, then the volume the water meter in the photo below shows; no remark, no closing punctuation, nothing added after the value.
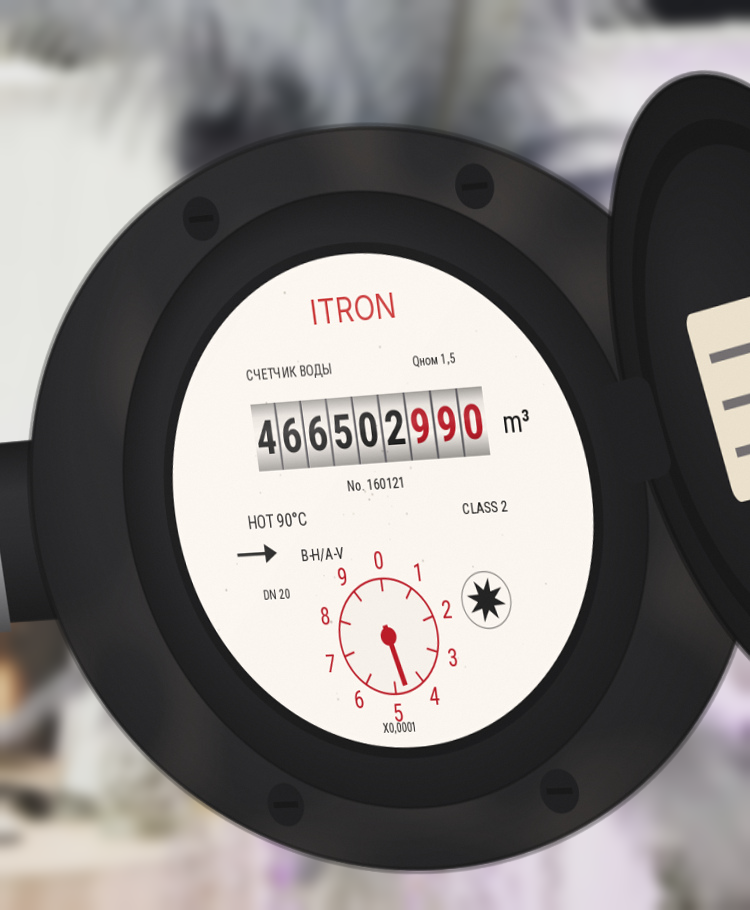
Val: 466502.9904 m³
